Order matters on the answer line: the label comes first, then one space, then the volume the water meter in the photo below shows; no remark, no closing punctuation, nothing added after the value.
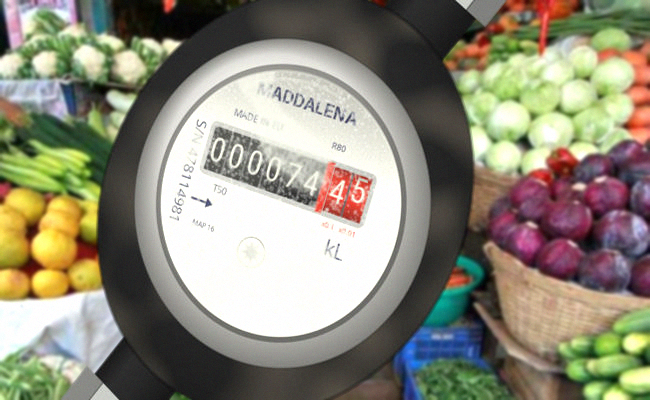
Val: 74.45 kL
